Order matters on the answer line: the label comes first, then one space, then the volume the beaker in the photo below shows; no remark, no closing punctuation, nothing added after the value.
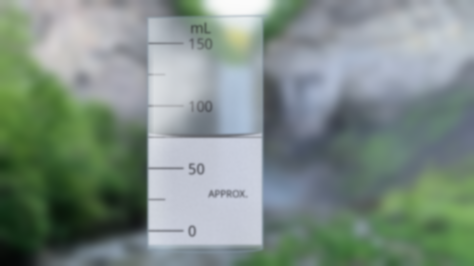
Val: 75 mL
